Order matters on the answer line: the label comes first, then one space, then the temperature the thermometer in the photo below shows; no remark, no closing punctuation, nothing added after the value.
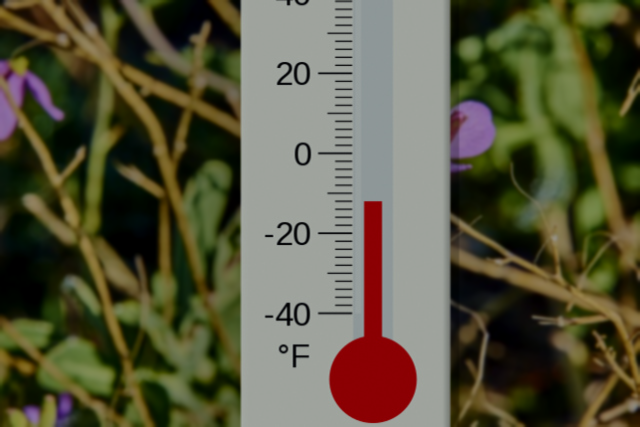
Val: -12 °F
